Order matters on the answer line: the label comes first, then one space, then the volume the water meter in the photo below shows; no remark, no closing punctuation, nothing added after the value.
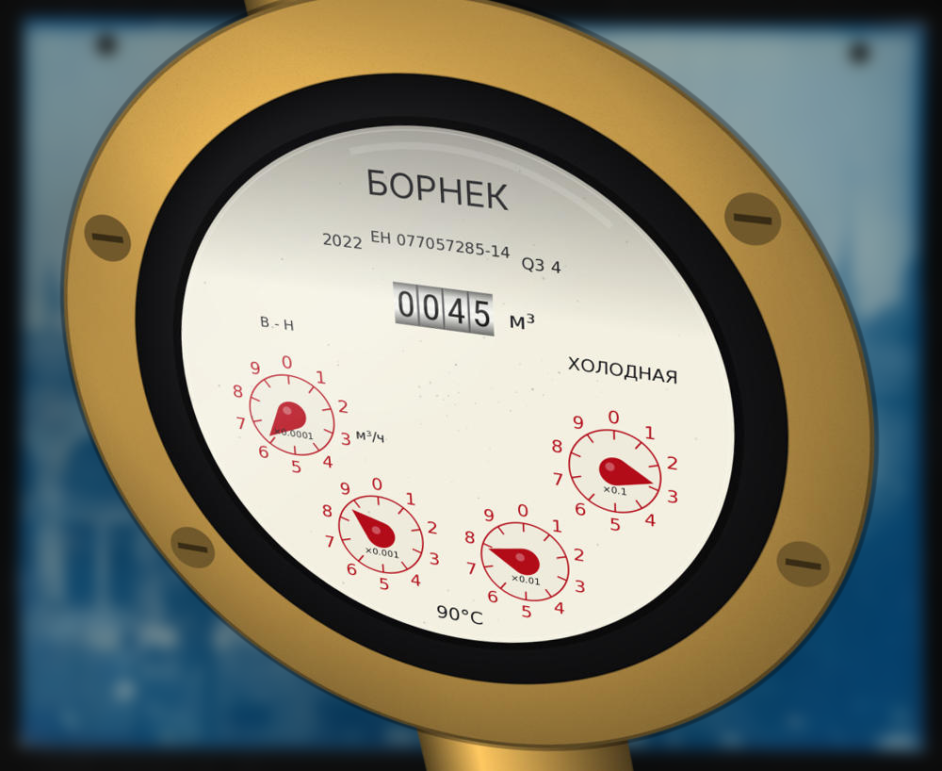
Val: 45.2786 m³
